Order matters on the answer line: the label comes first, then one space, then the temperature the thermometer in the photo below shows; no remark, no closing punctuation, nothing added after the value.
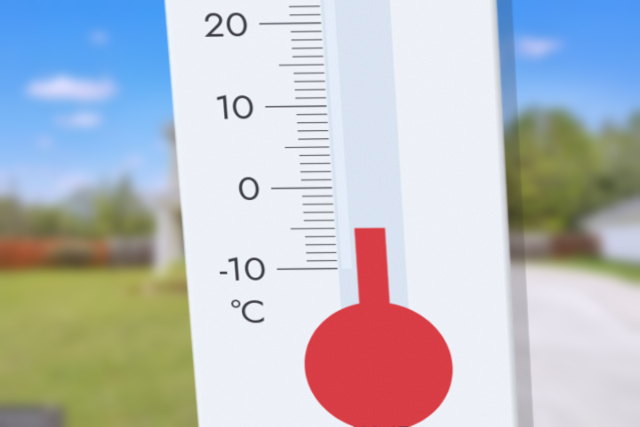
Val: -5 °C
